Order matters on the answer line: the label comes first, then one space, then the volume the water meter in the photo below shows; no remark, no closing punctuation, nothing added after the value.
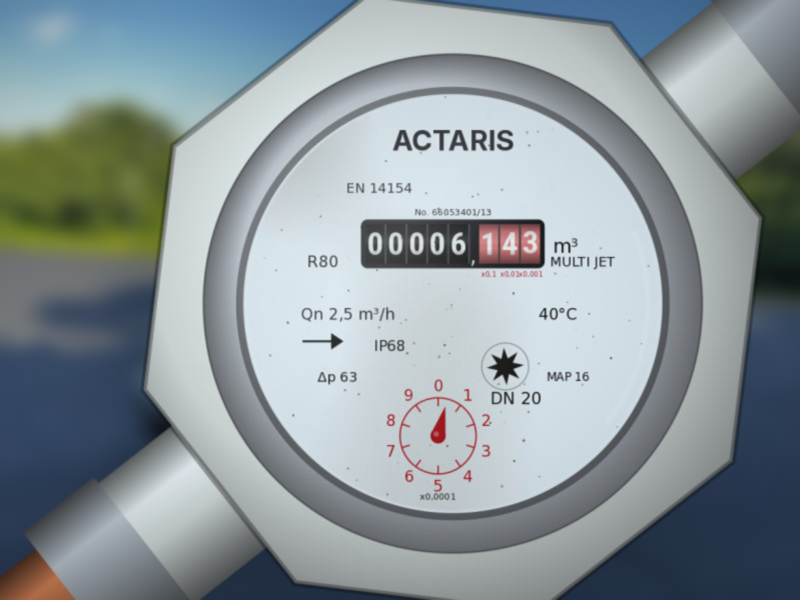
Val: 6.1430 m³
